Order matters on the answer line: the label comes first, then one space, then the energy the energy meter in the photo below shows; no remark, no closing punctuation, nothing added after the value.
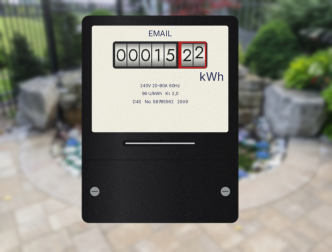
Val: 15.22 kWh
